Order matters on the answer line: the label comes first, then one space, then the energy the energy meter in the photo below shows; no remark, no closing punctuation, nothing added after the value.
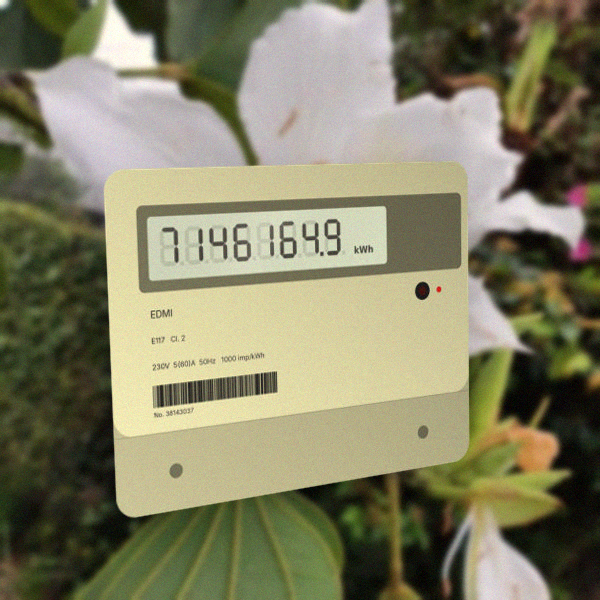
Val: 7146164.9 kWh
